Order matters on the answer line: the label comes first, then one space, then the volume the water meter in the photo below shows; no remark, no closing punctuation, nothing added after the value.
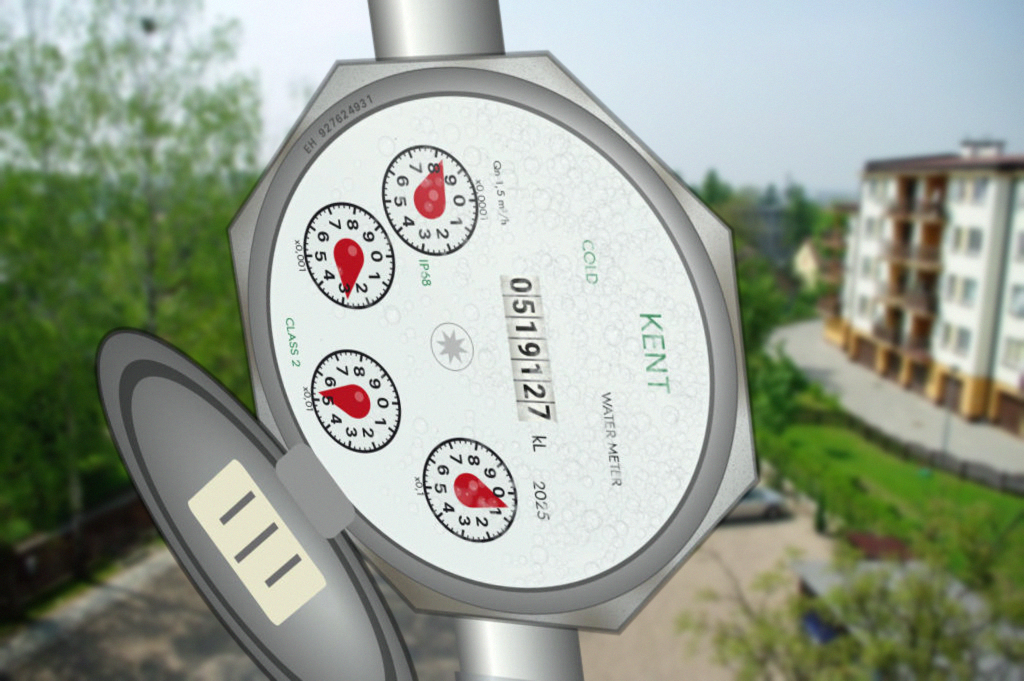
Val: 519127.0528 kL
